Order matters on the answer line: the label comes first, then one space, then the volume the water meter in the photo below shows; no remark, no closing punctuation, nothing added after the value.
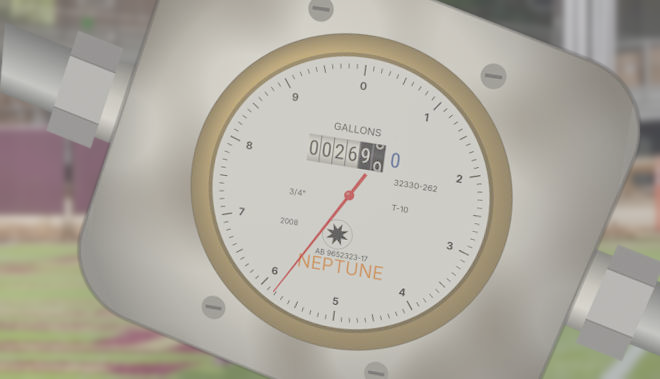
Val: 26985.8 gal
